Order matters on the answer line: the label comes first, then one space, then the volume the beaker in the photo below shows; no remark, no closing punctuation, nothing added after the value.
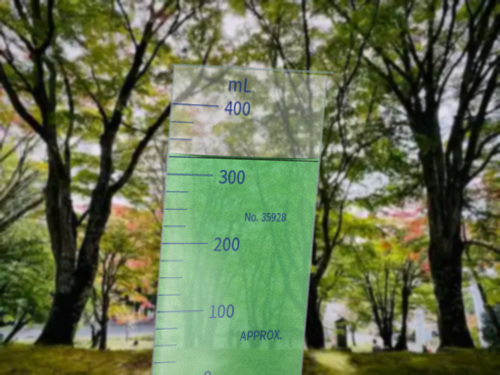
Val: 325 mL
